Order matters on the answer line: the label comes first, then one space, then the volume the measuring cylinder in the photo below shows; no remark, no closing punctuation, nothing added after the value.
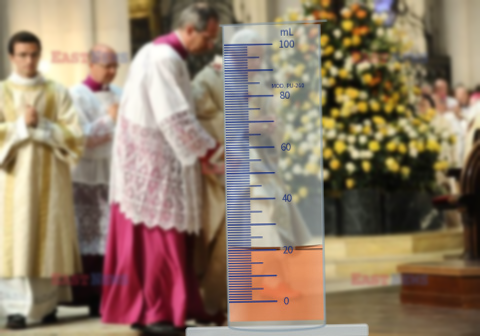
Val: 20 mL
